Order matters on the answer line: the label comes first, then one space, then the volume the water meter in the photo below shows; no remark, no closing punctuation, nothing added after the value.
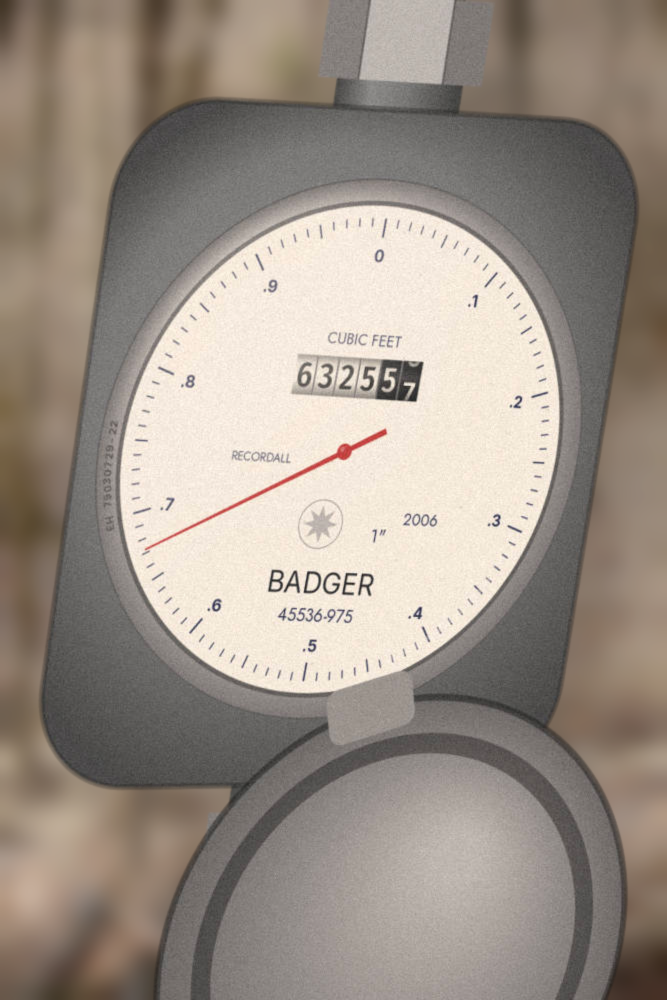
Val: 632556.67 ft³
